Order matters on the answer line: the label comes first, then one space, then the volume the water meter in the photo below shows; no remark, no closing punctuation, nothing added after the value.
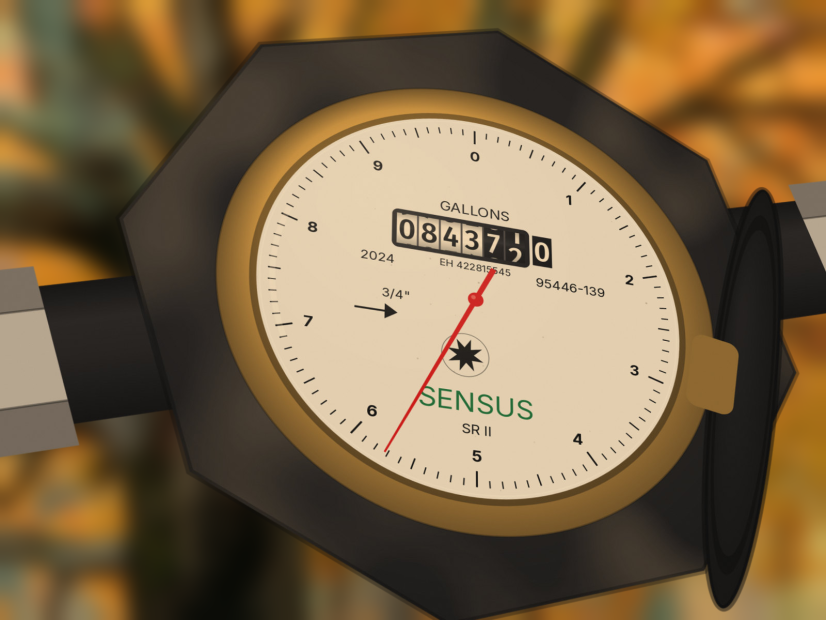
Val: 843715.7 gal
